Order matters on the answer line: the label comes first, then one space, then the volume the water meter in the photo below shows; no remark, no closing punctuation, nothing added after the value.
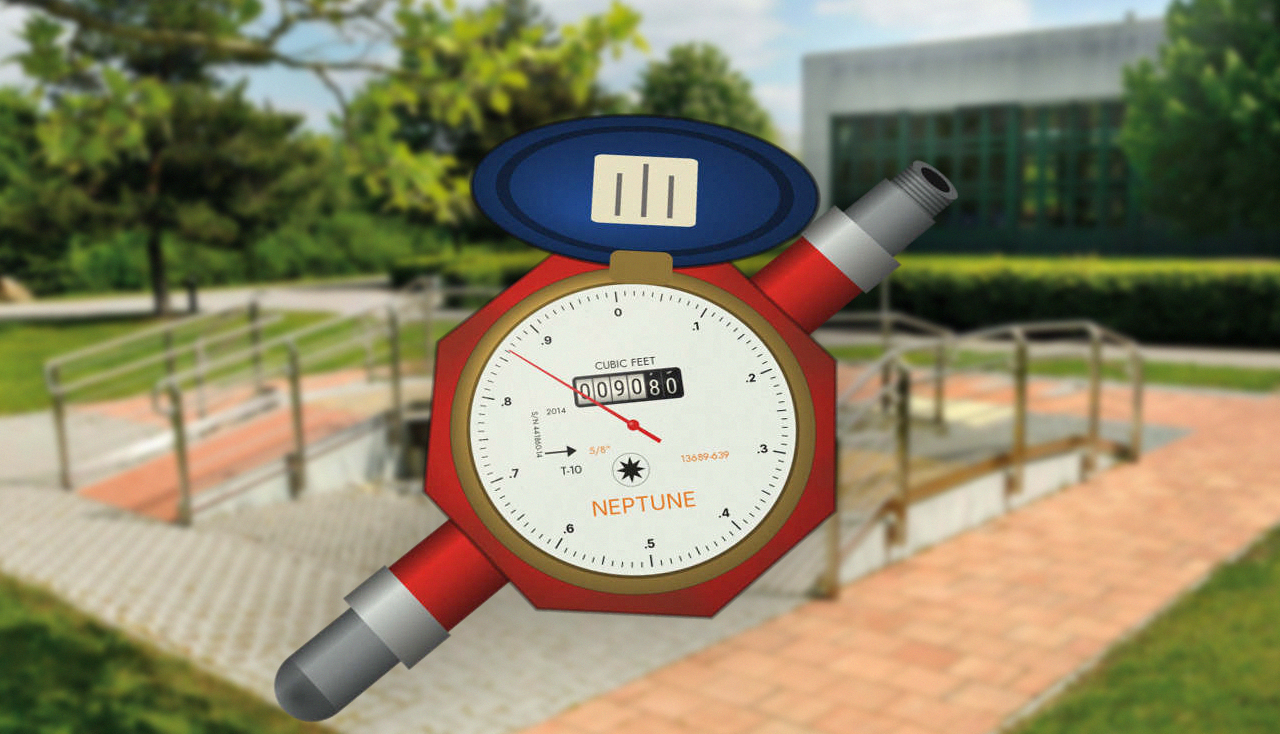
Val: 9079.86 ft³
